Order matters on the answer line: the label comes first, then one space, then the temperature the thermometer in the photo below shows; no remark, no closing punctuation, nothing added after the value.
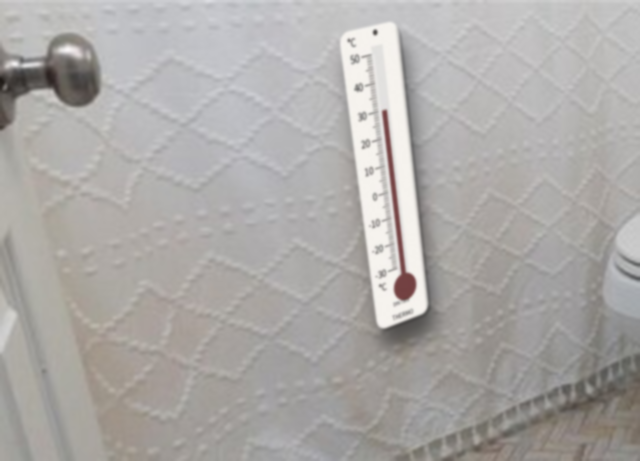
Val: 30 °C
